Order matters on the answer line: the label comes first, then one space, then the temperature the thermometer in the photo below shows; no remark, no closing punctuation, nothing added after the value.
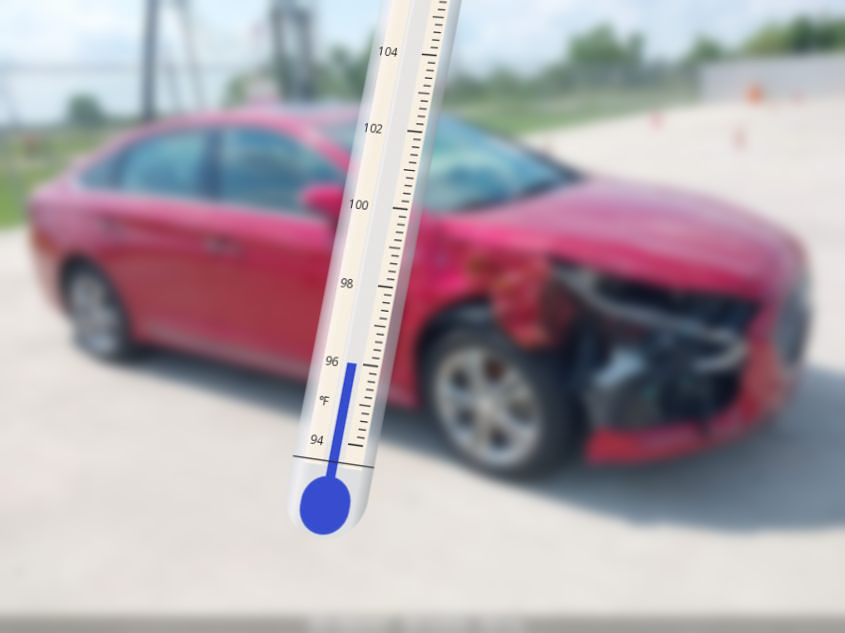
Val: 96 °F
